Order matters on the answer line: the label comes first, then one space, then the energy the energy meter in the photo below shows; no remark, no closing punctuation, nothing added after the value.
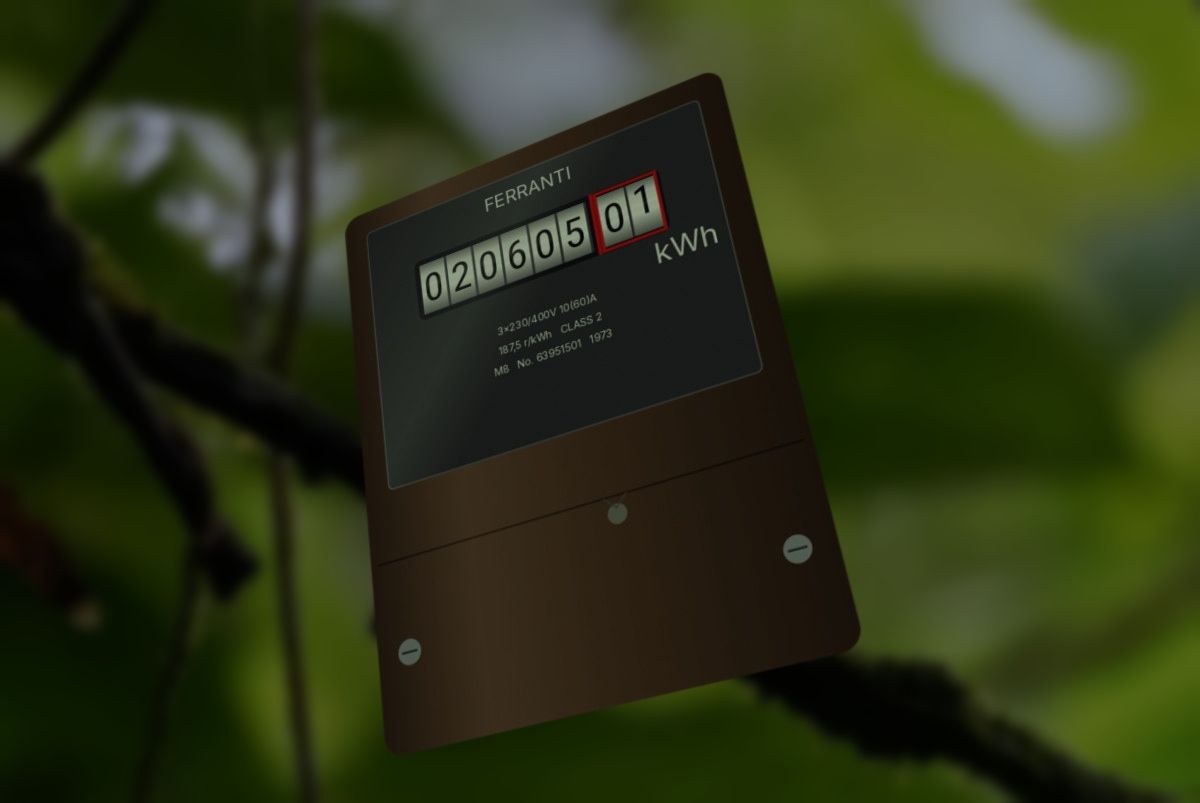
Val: 20605.01 kWh
